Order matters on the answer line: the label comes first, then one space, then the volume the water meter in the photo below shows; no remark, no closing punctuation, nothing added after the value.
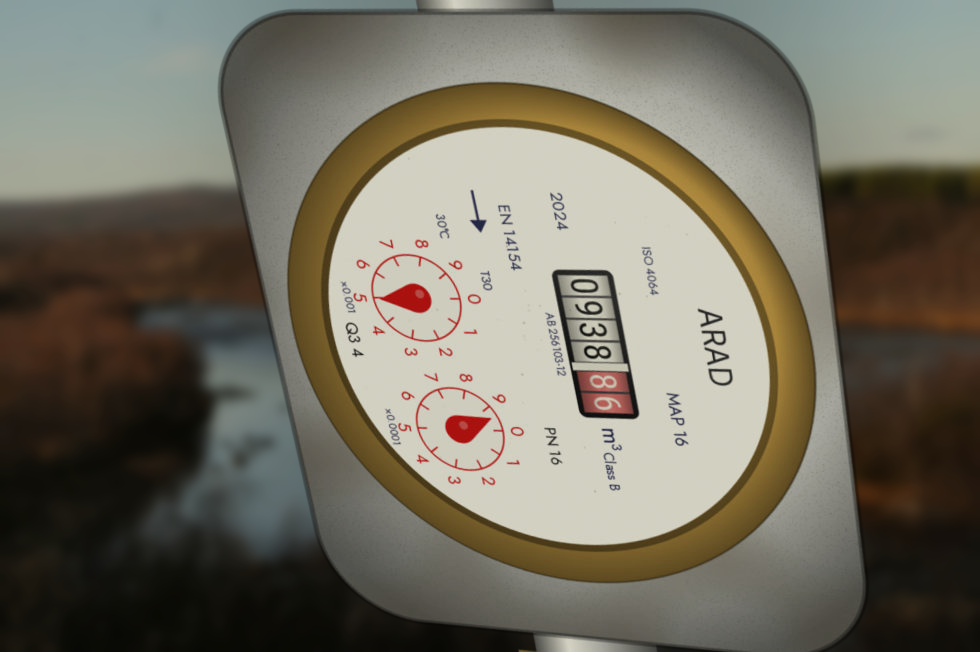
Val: 938.8649 m³
